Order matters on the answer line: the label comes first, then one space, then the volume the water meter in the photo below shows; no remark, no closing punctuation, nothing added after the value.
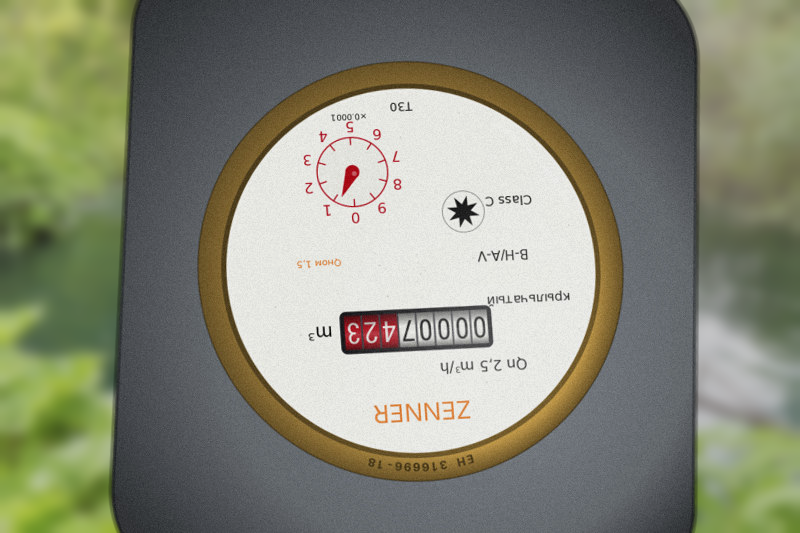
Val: 7.4230 m³
